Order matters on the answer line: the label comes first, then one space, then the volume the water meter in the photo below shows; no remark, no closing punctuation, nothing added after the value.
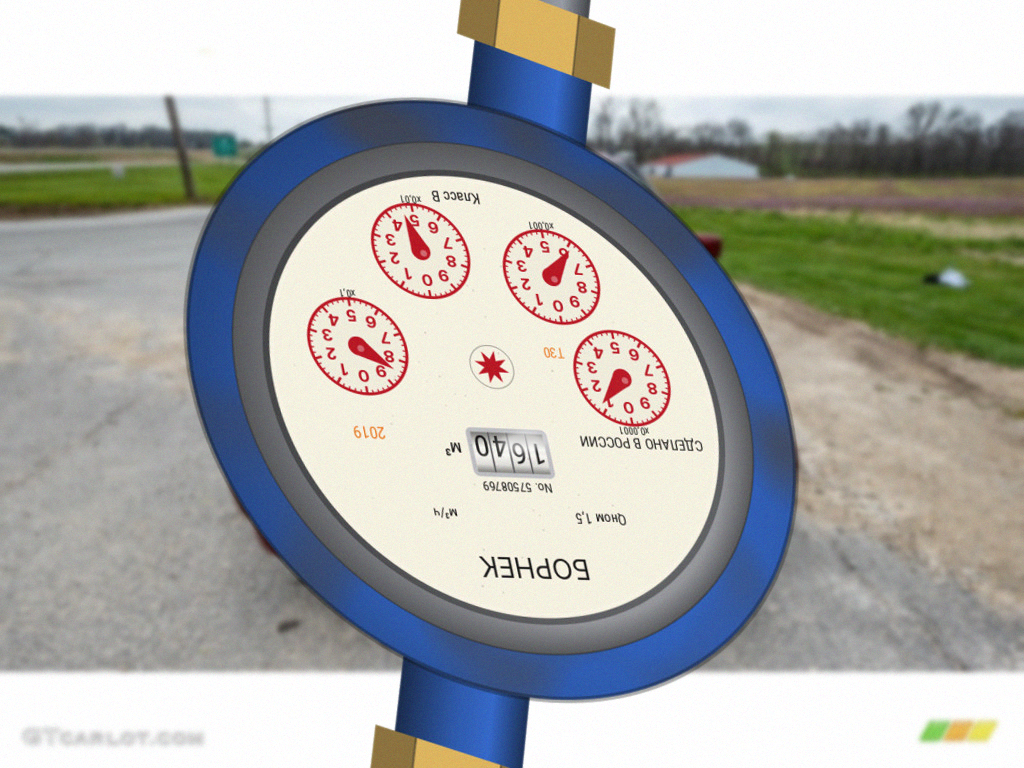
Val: 1639.8461 m³
